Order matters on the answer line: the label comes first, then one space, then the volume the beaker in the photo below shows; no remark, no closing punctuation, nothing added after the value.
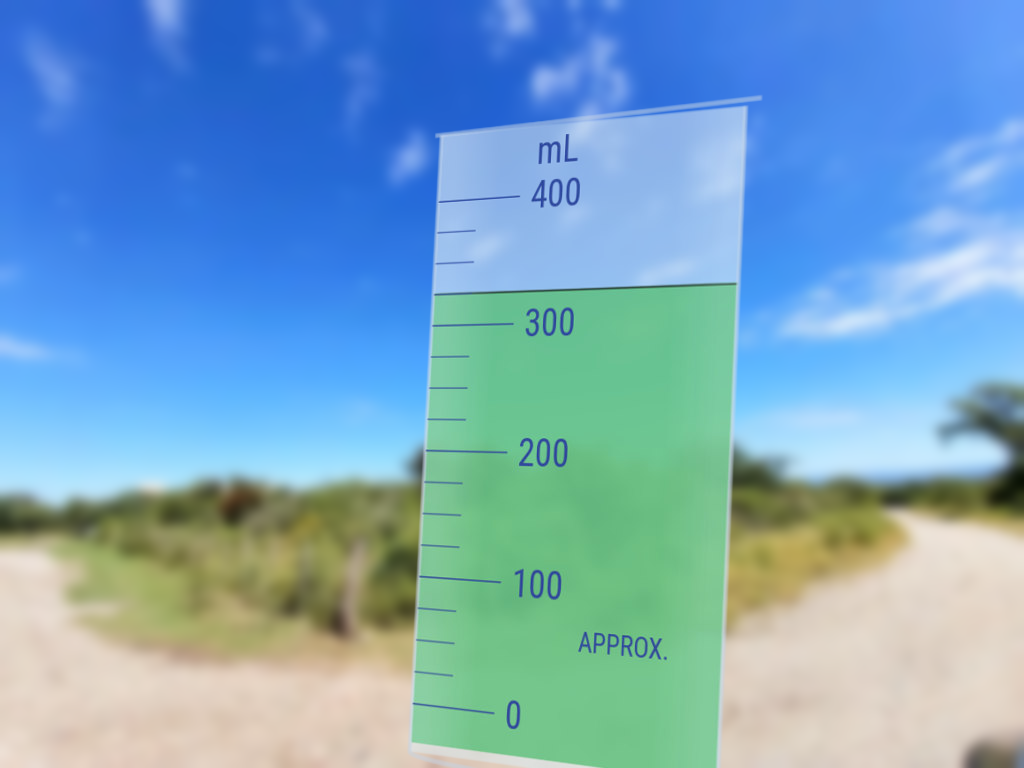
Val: 325 mL
